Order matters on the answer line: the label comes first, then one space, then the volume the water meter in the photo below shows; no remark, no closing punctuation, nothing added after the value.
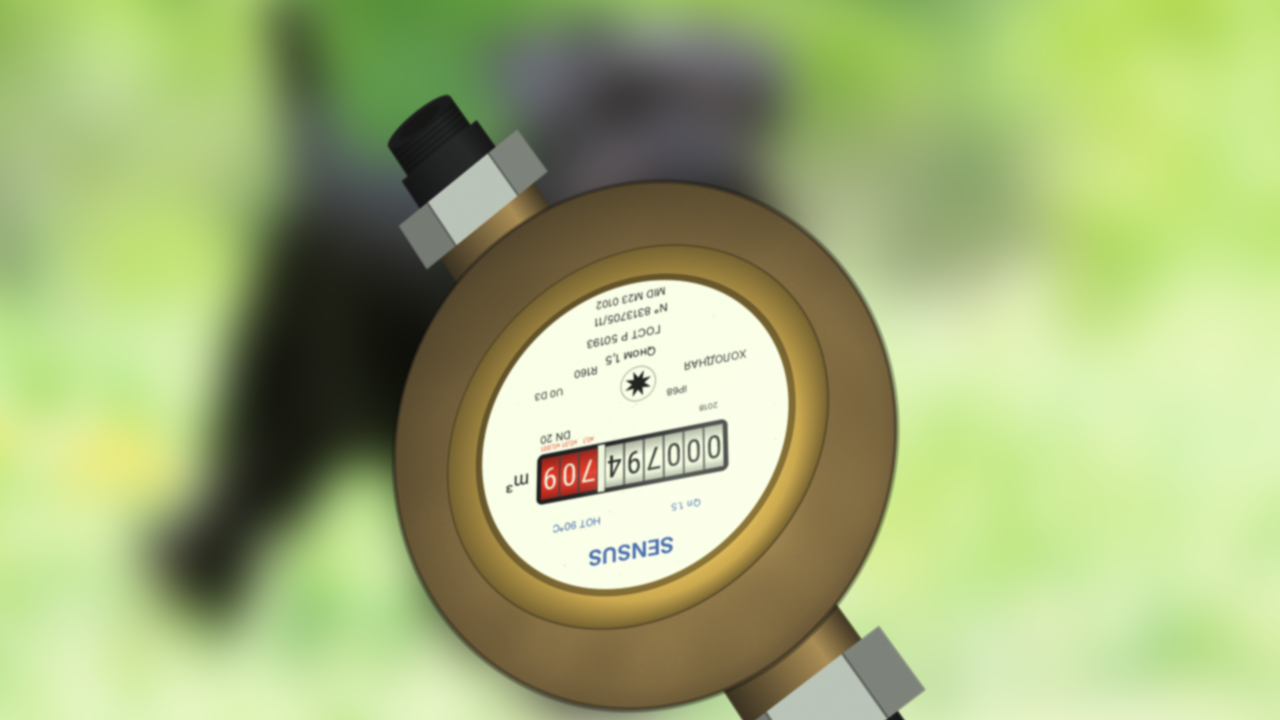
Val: 794.709 m³
